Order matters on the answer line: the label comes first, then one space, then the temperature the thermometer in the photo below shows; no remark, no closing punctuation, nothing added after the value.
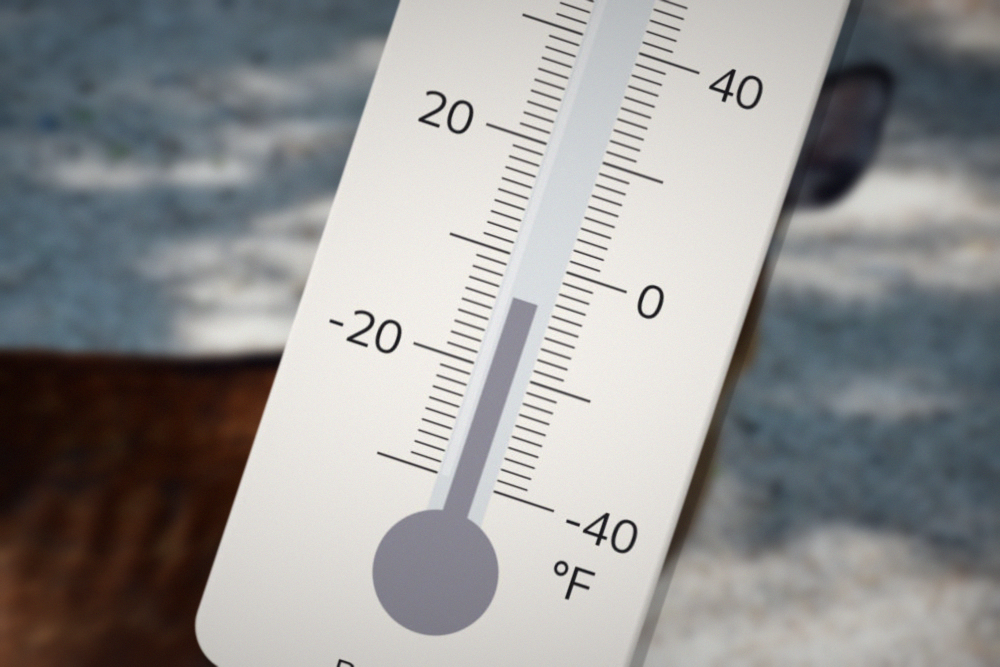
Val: -7 °F
